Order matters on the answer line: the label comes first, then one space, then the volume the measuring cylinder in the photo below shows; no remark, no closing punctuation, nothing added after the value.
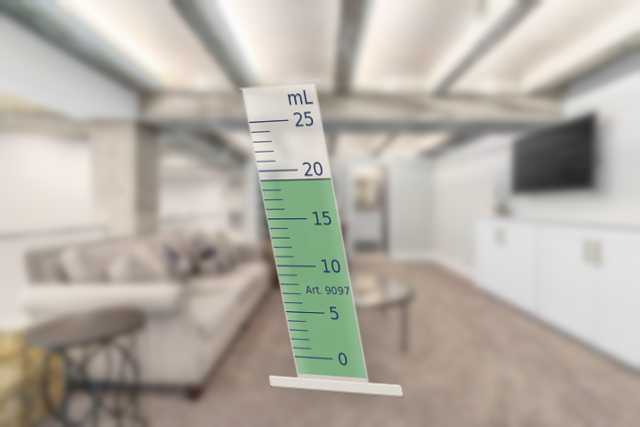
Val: 19 mL
